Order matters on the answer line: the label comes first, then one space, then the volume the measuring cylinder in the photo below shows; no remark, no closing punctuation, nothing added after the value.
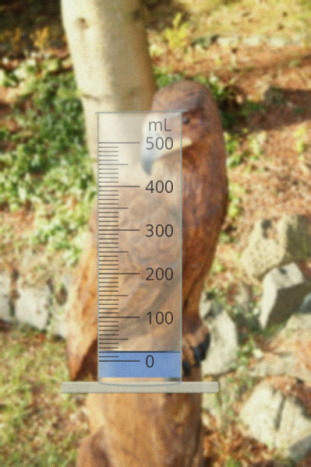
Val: 20 mL
